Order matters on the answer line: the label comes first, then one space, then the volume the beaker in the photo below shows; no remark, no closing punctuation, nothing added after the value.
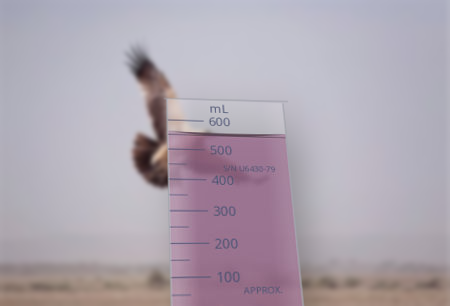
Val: 550 mL
